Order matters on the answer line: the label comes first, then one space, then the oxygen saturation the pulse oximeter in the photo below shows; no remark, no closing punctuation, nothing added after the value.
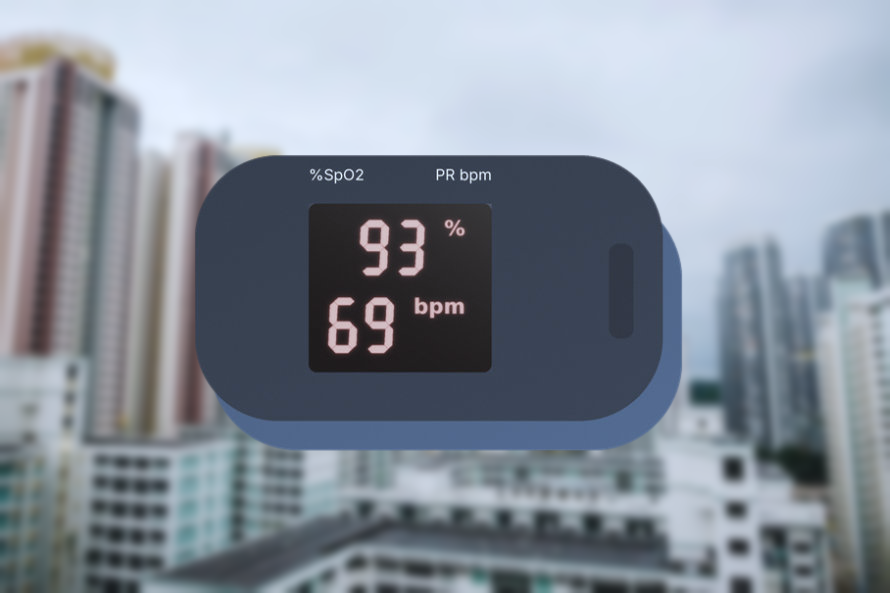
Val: 93 %
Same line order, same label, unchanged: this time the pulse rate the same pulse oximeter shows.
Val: 69 bpm
